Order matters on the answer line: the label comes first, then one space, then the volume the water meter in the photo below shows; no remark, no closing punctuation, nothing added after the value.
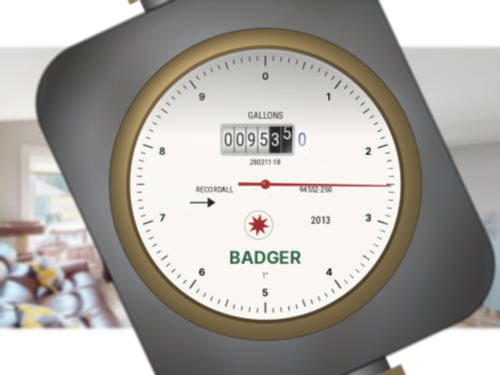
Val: 95352.5 gal
